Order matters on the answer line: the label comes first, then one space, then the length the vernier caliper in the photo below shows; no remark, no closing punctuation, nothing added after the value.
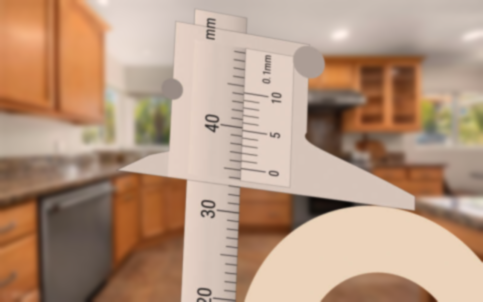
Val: 35.2 mm
